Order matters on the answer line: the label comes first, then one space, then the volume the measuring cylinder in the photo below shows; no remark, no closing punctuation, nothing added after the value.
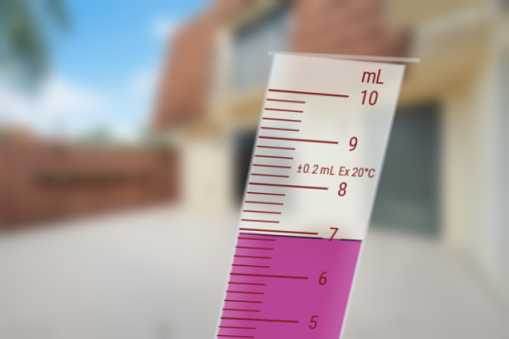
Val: 6.9 mL
